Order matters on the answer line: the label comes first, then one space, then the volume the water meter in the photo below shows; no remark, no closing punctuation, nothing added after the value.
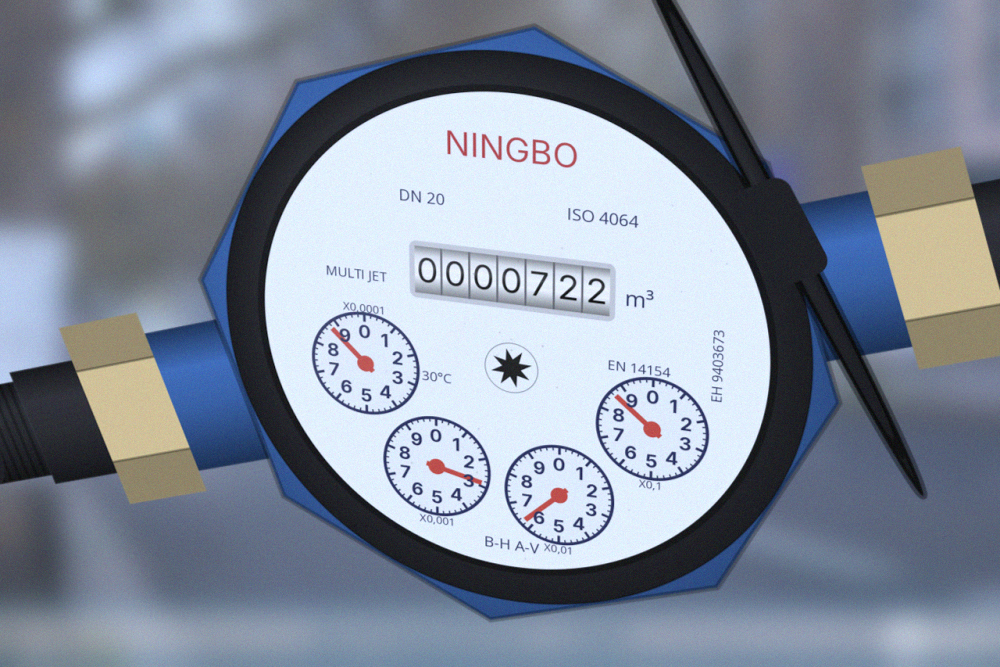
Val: 722.8628 m³
